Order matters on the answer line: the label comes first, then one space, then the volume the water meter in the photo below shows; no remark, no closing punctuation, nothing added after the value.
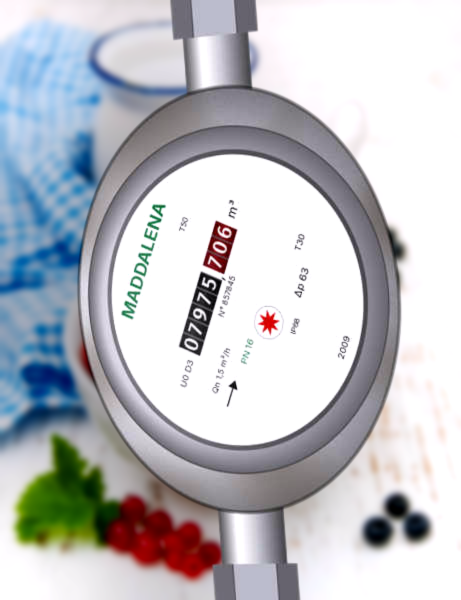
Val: 7975.706 m³
